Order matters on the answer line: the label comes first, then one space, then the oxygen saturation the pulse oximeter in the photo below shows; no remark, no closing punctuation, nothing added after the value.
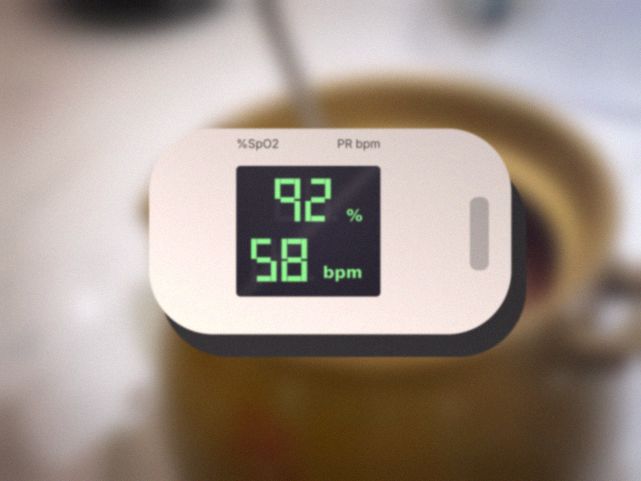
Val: 92 %
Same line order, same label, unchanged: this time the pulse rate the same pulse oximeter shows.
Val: 58 bpm
